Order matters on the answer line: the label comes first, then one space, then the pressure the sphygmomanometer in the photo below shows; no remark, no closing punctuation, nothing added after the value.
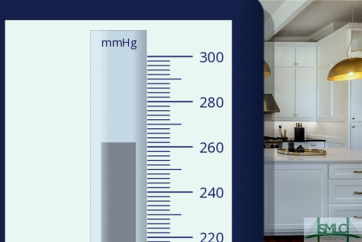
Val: 262 mmHg
